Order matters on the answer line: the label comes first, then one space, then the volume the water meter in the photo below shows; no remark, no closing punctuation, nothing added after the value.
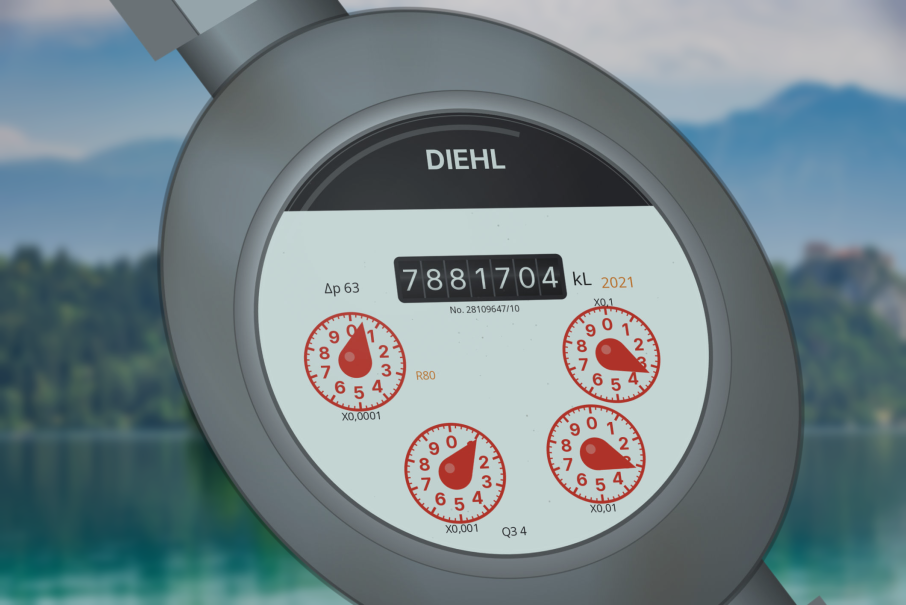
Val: 7881704.3310 kL
